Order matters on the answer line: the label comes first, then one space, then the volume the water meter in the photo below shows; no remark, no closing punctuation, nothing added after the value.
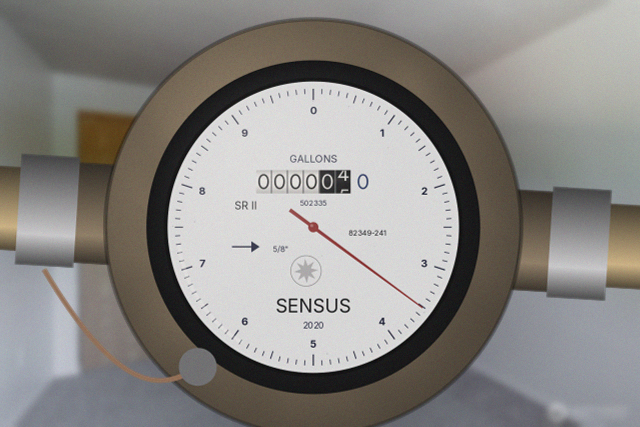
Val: 43.5 gal
